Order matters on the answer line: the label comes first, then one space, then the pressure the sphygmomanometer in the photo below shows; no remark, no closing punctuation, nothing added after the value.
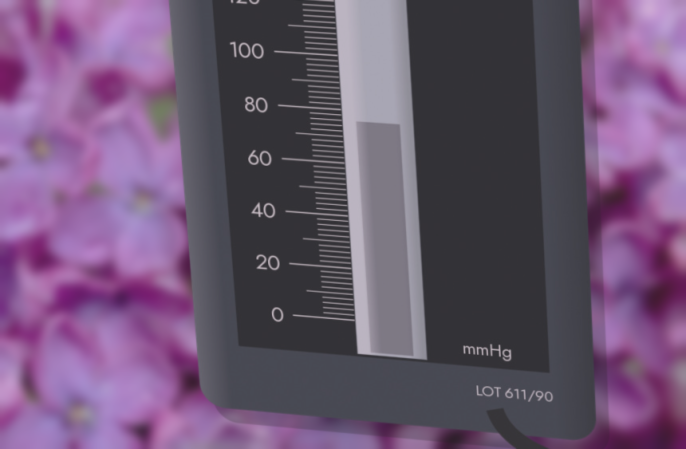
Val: 76 mmHg
